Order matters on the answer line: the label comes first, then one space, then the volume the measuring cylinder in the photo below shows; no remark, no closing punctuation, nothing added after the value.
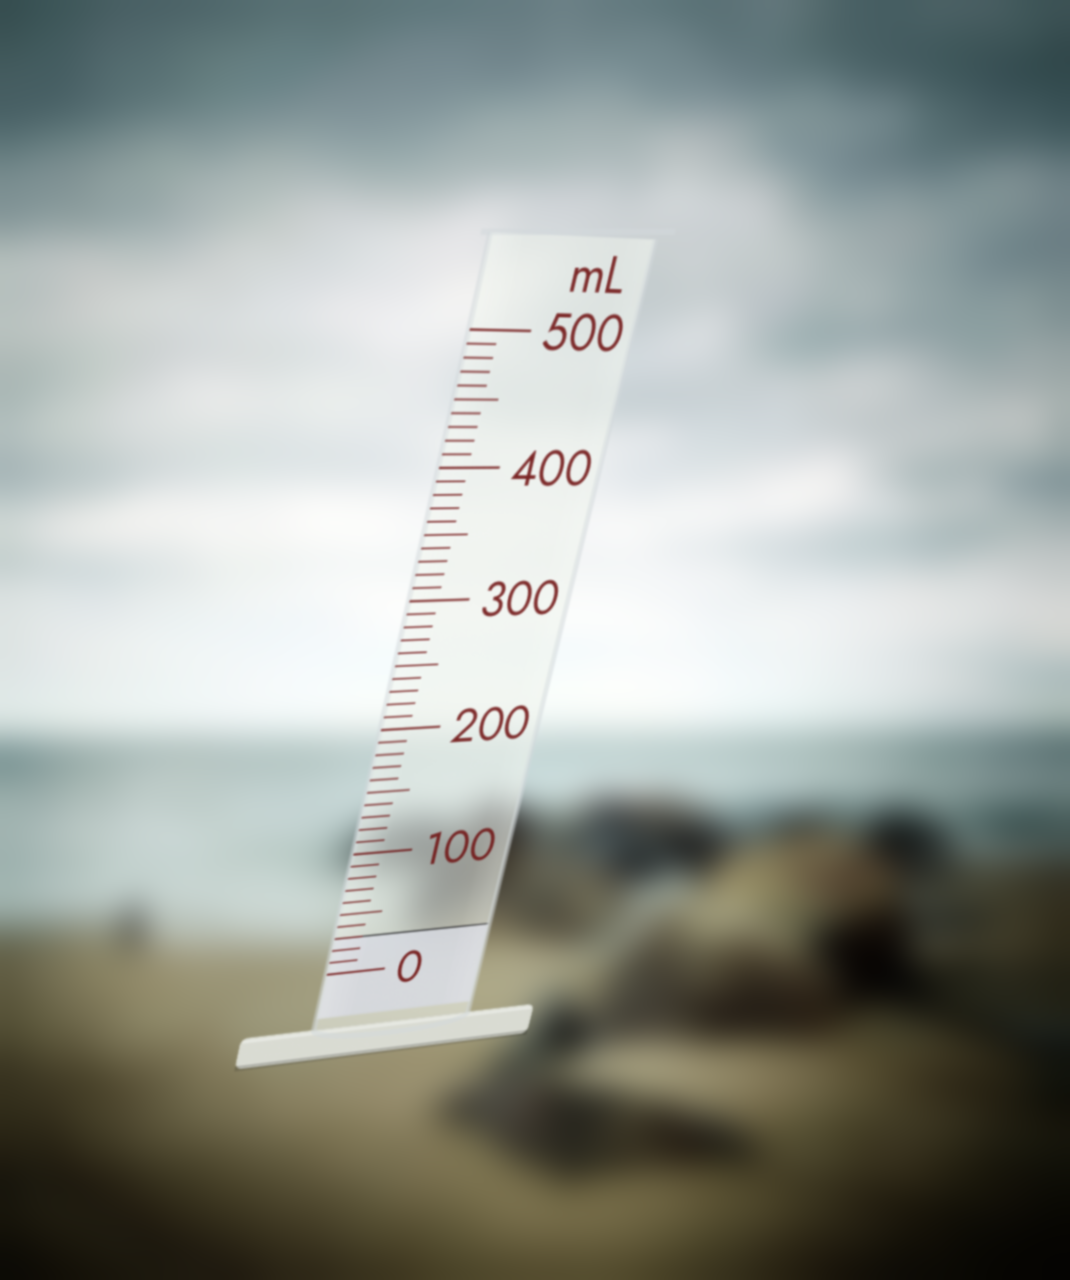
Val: 30 mL
